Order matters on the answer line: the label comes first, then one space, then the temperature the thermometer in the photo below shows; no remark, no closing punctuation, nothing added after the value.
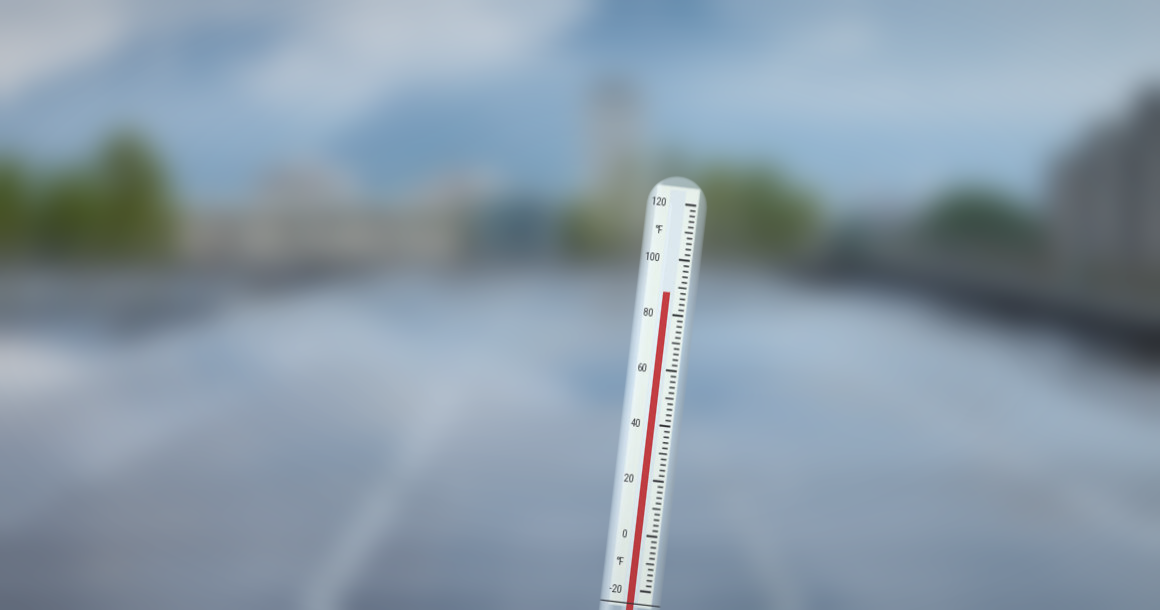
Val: 88 °F
